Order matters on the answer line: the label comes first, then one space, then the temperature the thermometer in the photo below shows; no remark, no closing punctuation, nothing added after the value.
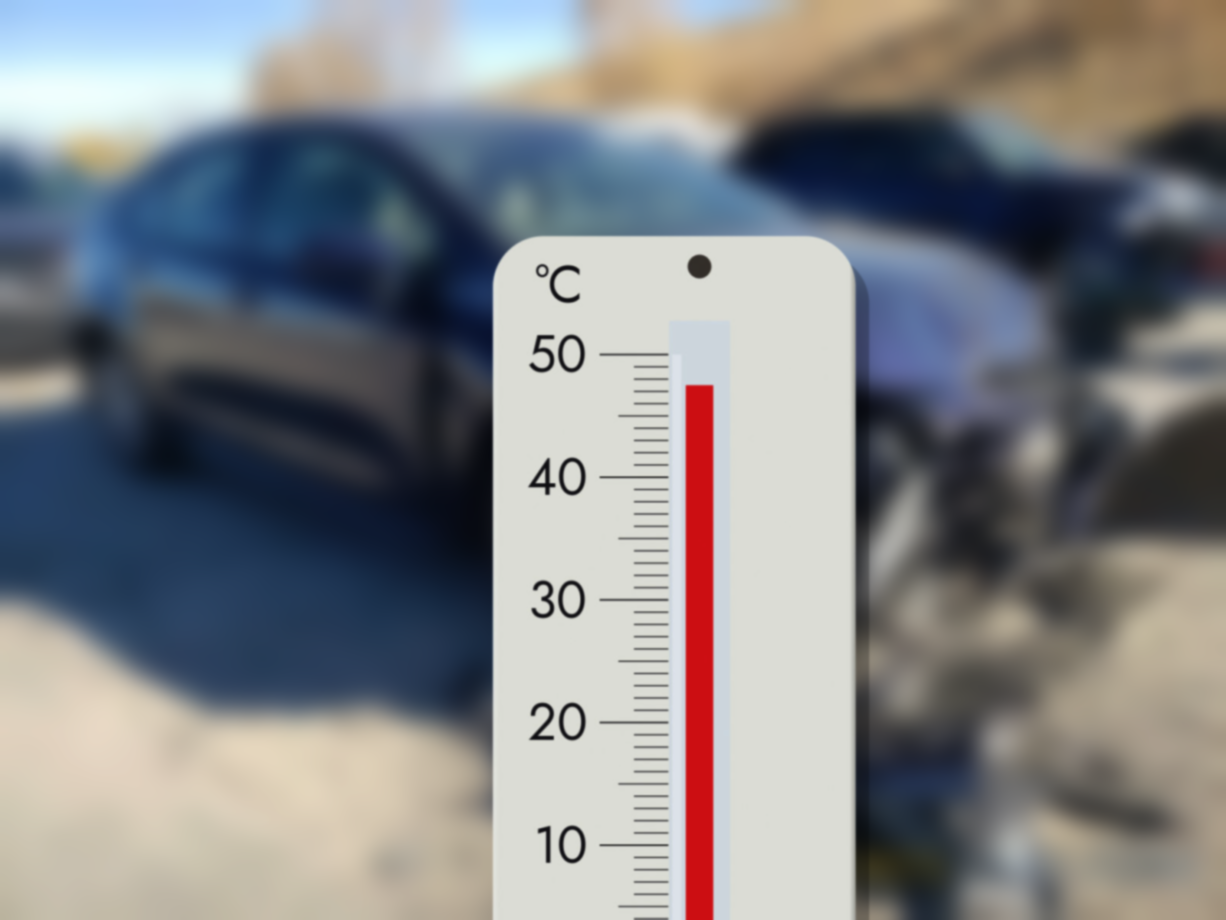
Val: 47.5 °C
